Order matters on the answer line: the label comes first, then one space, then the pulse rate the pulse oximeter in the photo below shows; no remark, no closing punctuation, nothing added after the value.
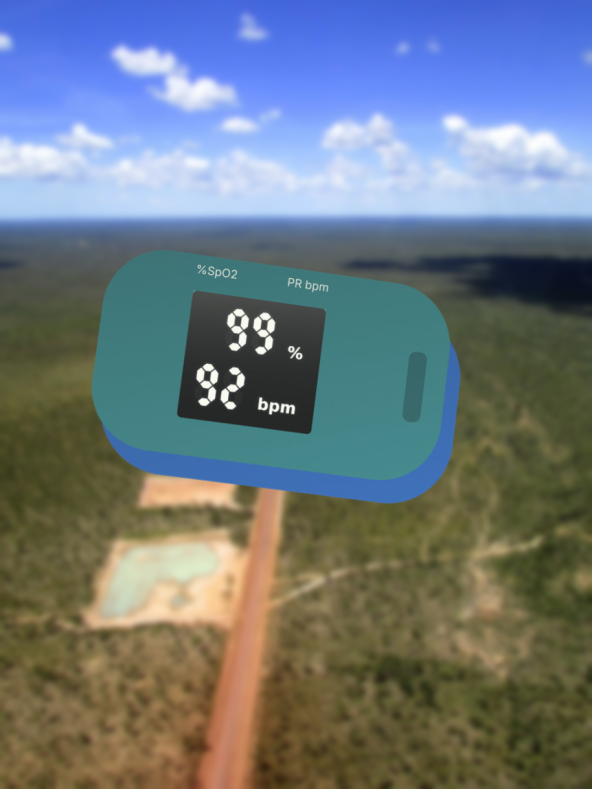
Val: 92 bpm
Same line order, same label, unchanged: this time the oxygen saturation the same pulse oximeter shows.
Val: 99 %
